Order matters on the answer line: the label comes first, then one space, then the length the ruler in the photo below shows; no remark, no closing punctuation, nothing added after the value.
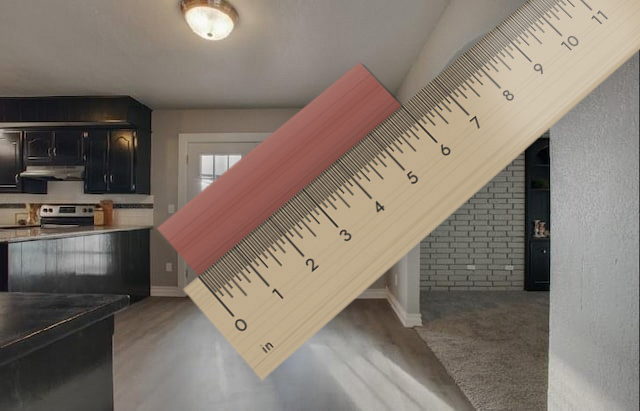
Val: 6 in
